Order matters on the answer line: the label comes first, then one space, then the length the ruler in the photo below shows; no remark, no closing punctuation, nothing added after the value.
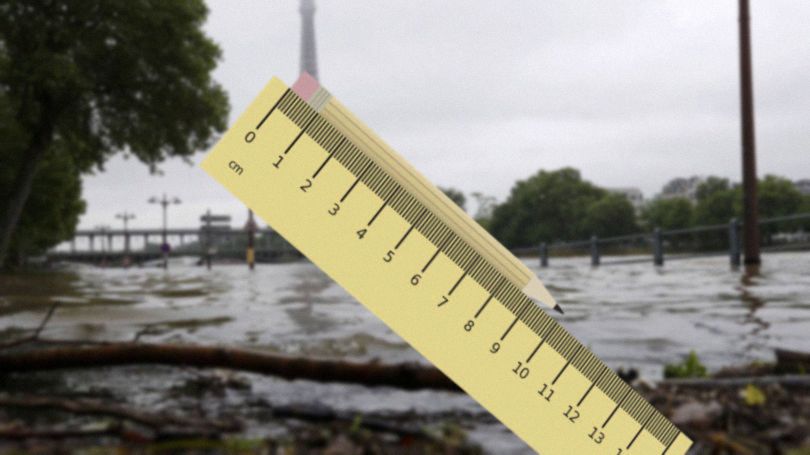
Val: 10 cm
